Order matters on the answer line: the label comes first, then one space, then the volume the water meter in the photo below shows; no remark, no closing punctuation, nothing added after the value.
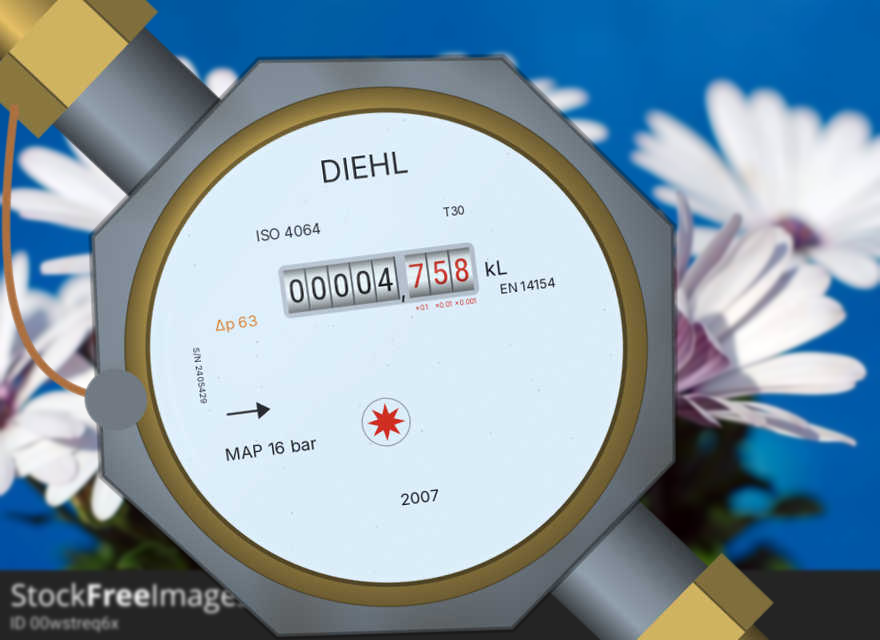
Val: 4.758 kL
